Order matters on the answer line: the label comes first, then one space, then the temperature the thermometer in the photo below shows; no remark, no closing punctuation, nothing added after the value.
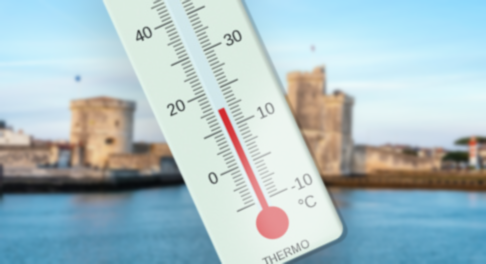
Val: 15 °C
